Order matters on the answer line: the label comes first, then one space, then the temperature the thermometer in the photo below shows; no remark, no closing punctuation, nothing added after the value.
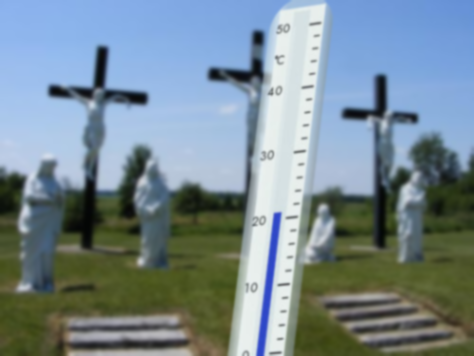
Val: 21 °C
